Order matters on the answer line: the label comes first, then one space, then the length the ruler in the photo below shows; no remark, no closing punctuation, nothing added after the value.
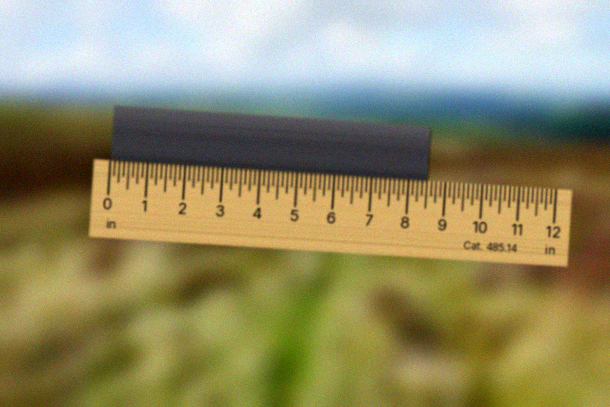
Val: 8.5 in
